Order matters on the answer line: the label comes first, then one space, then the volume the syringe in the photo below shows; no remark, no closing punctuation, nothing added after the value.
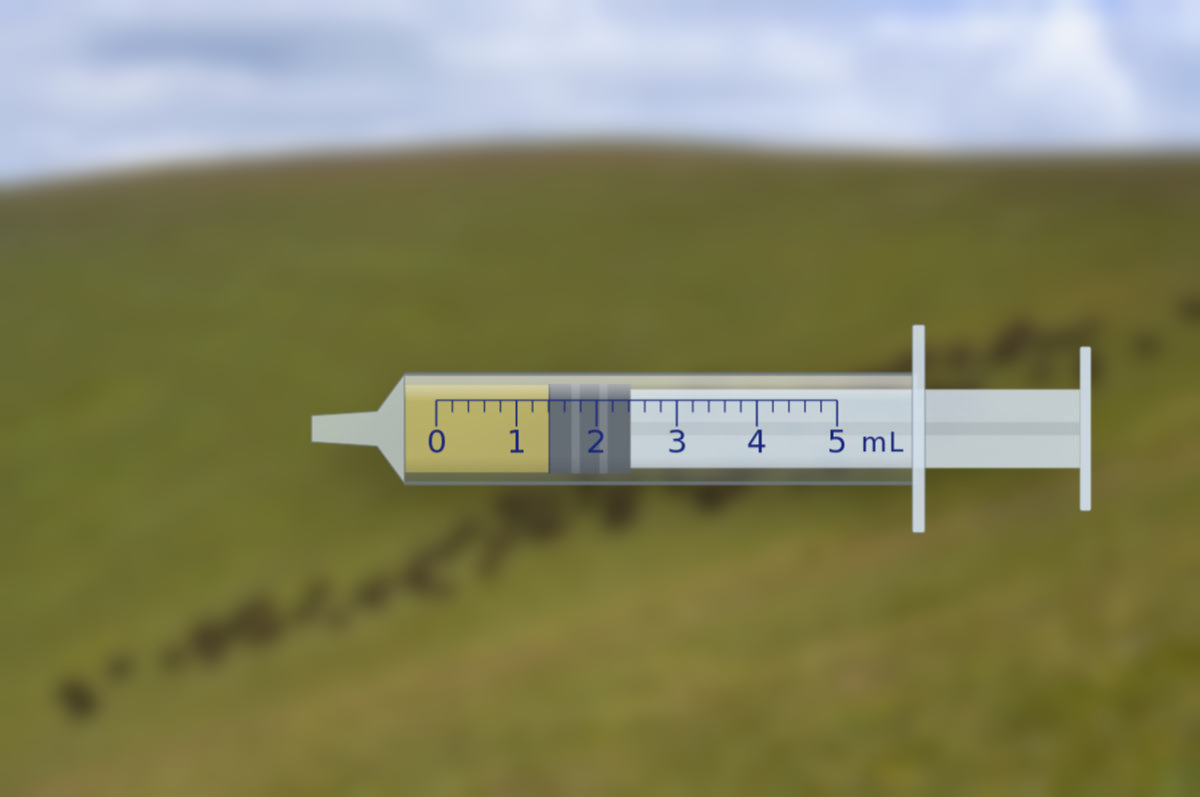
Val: 1.4 mL
